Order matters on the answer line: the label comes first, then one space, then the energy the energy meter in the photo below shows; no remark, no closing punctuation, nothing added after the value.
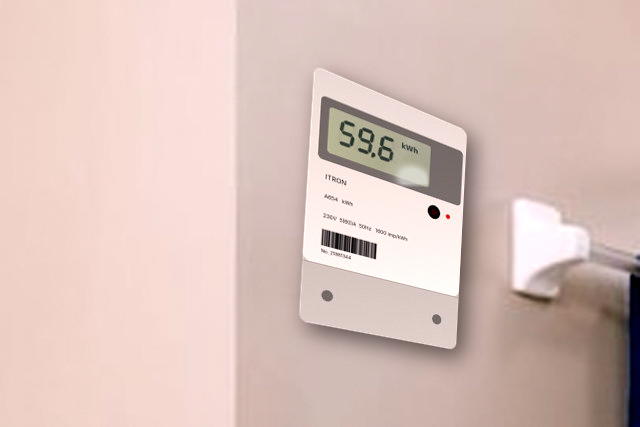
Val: 59.6 kWh
